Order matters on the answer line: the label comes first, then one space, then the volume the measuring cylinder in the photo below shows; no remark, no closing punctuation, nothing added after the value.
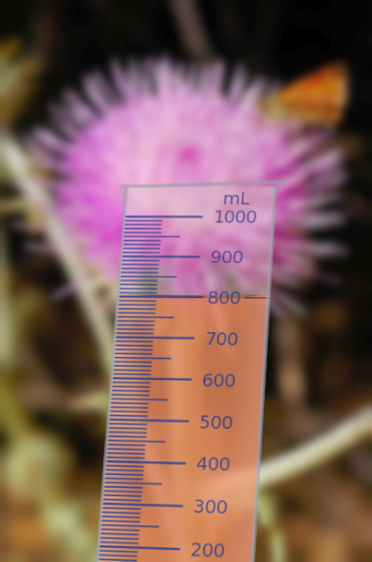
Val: 800 mL
